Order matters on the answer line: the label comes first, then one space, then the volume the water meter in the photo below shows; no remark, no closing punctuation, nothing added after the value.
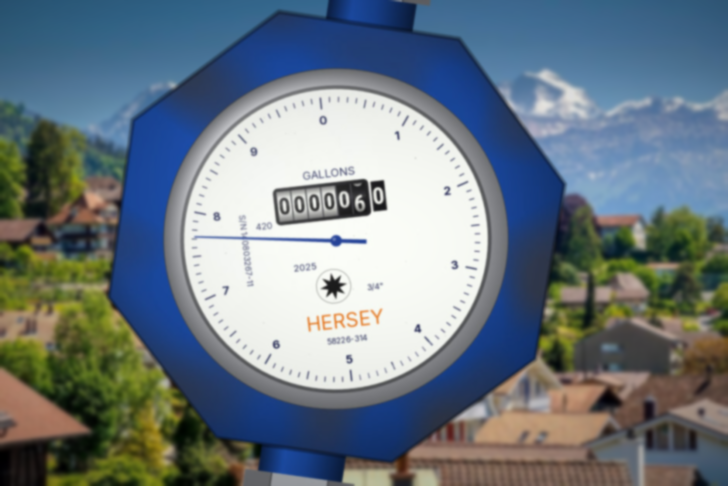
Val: 57.7 gal
